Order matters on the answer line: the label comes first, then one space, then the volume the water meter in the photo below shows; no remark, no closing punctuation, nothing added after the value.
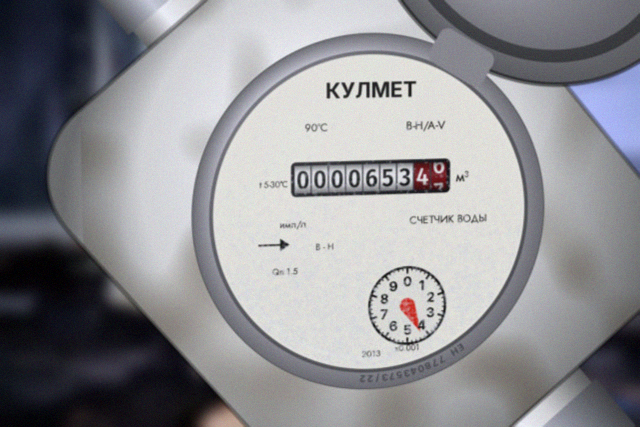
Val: 653.464 m³
